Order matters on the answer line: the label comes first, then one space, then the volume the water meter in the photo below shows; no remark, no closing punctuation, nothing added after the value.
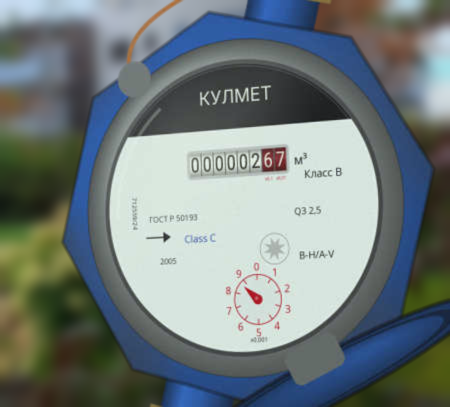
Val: 2.678 m³
